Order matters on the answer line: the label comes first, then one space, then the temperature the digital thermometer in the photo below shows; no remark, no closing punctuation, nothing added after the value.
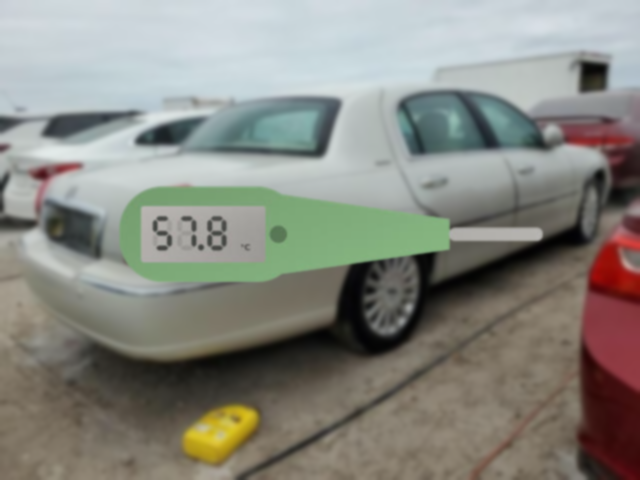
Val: 57.8 °C
